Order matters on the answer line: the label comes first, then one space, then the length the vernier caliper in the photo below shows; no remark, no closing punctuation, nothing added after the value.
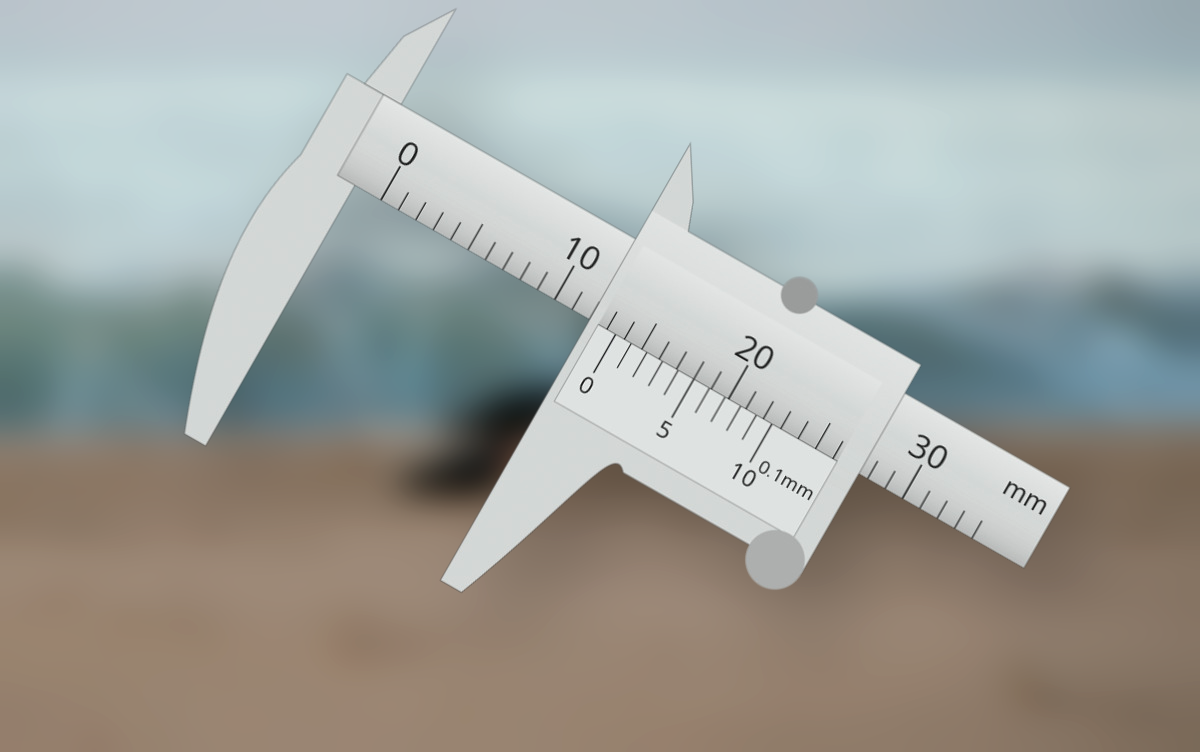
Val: 13.5 mm
